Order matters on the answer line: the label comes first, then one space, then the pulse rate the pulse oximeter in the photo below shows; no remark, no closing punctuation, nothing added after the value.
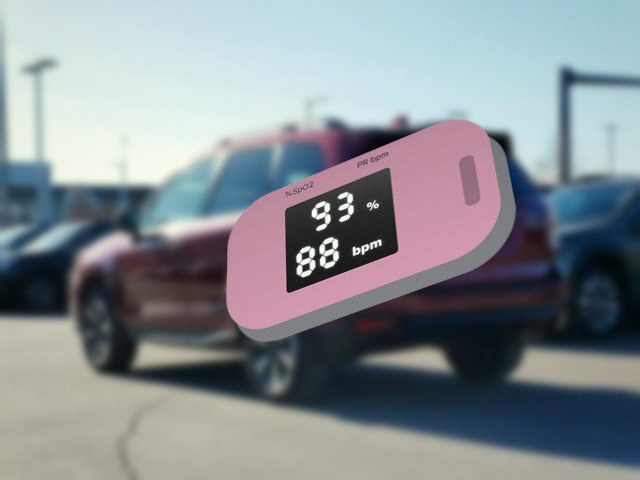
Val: 88 bpm
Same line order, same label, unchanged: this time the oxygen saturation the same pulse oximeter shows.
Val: 93 %
